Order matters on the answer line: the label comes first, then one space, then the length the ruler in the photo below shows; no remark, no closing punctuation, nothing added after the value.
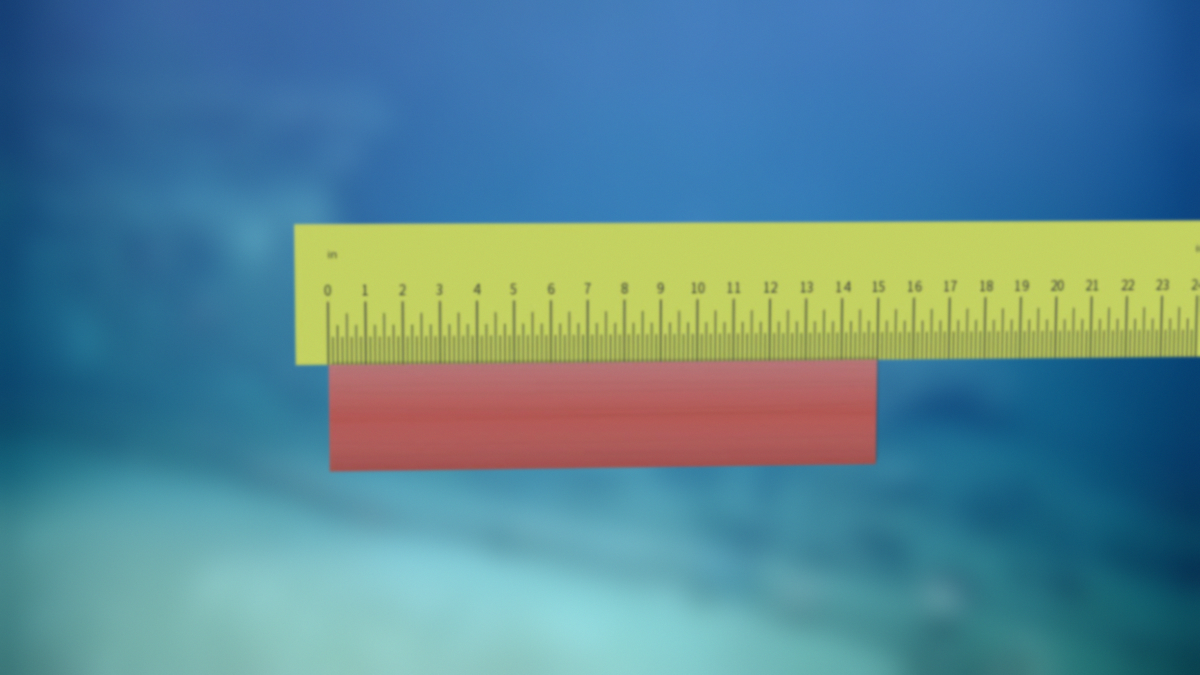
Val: 15 in
